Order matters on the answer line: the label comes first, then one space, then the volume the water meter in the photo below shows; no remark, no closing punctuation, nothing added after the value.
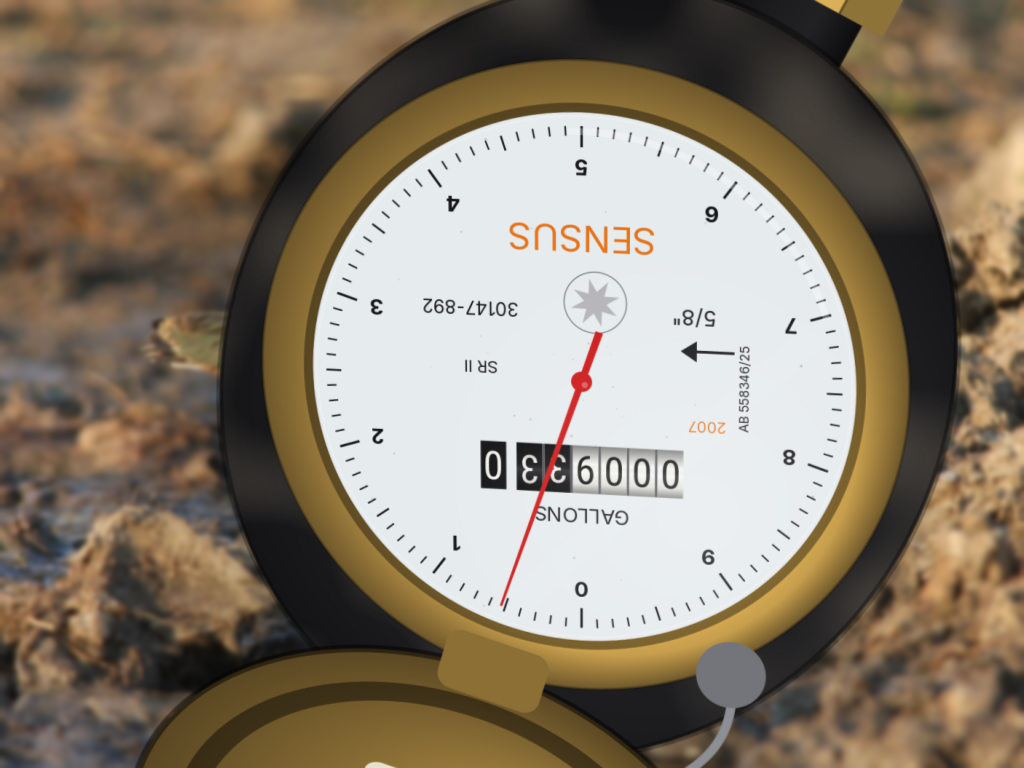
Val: 9330.5 gal
